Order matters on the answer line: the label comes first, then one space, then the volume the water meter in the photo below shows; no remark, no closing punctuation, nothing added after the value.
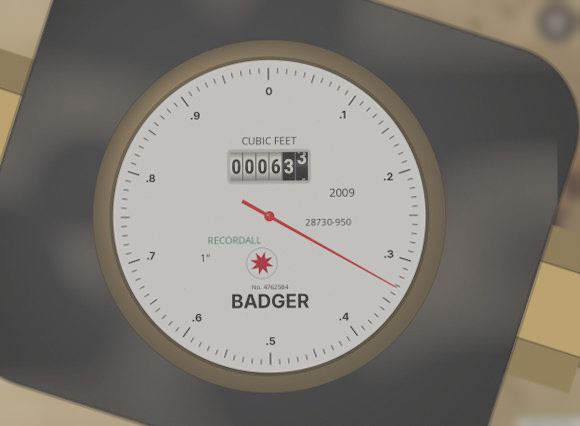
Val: 633.33 ft³
